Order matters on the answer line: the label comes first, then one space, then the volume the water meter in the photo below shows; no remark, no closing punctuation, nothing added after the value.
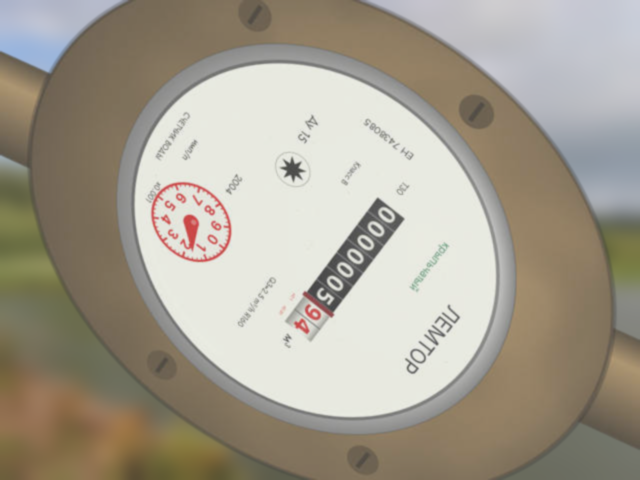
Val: 5.941 m³
